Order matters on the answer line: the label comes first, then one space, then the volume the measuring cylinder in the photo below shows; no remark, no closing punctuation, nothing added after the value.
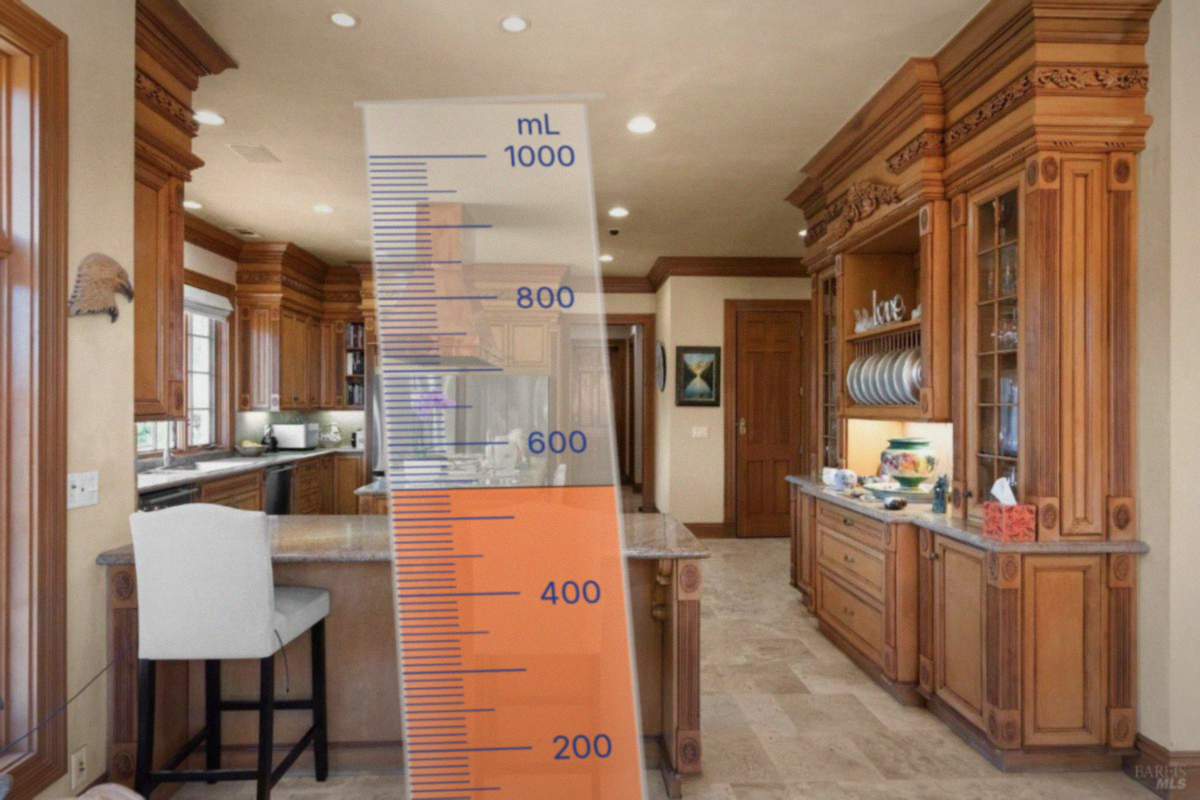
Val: 540 mL
